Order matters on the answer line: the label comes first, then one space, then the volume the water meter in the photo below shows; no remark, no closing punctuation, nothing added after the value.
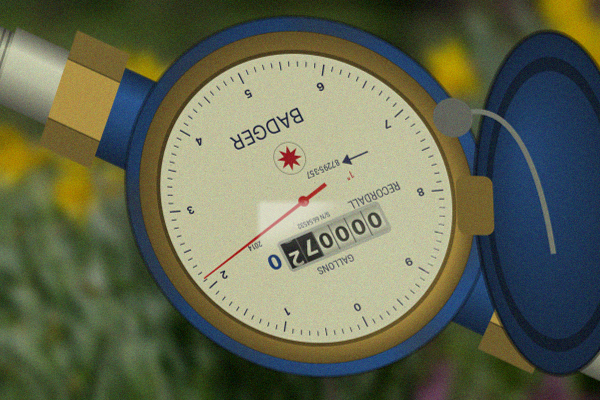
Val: 722.1 gal
